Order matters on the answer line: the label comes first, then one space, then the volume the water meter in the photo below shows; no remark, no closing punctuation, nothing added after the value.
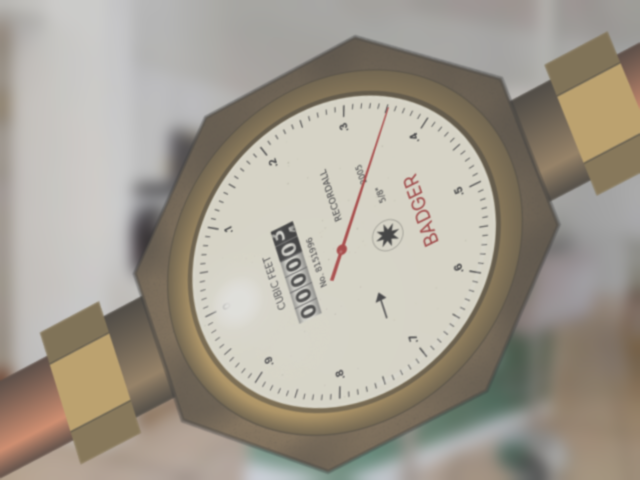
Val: 3.35 ft³
